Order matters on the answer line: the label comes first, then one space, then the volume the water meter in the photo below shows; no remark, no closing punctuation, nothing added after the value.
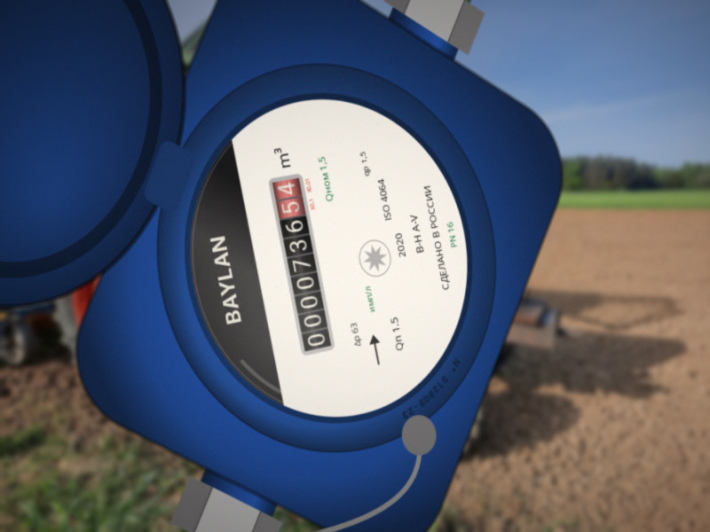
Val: 736.54 m³
